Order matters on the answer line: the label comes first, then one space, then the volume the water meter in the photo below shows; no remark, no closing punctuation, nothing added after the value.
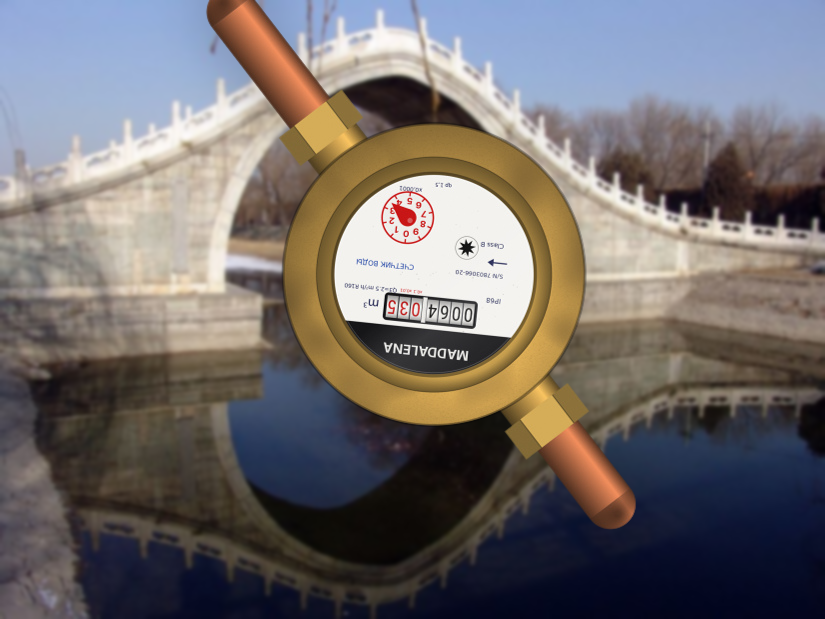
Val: 64.0353 m³
